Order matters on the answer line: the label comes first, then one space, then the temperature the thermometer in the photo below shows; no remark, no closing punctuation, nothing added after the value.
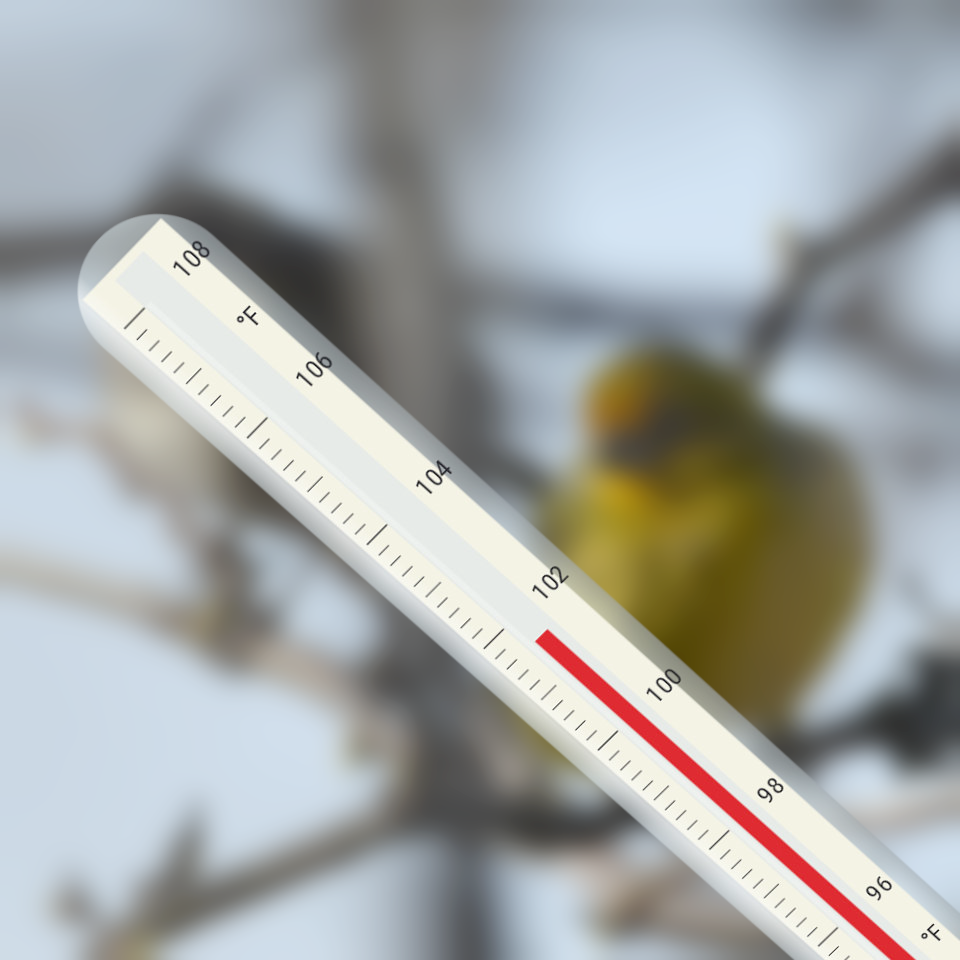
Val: 101.6 °F
